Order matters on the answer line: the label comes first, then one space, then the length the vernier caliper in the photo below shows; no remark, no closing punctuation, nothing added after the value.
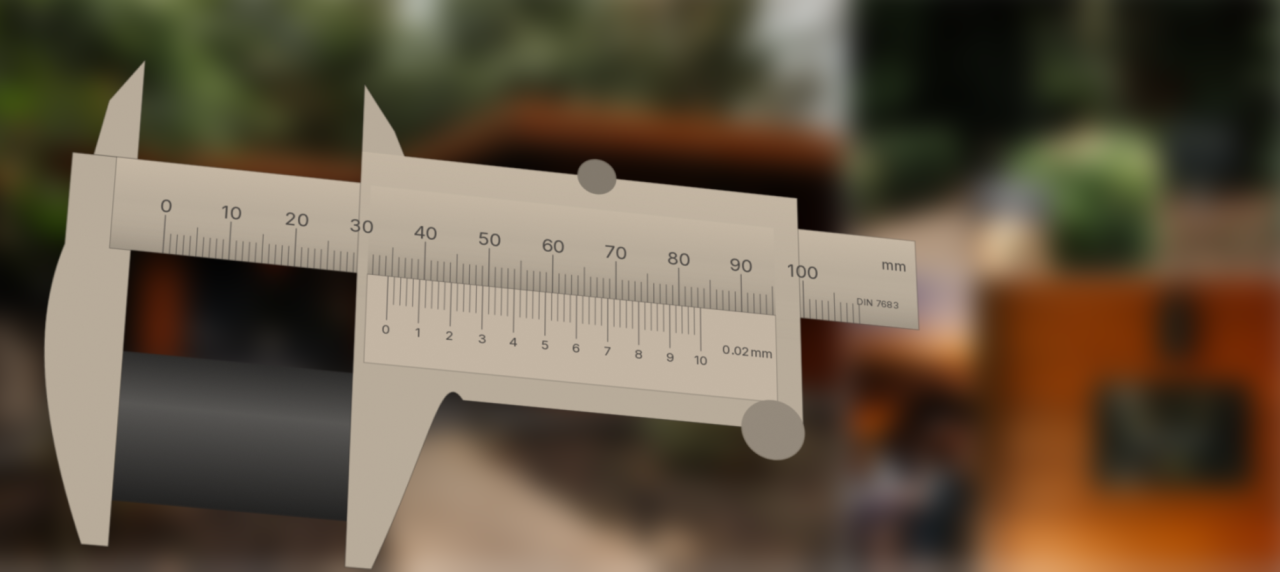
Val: 34.4 mm
